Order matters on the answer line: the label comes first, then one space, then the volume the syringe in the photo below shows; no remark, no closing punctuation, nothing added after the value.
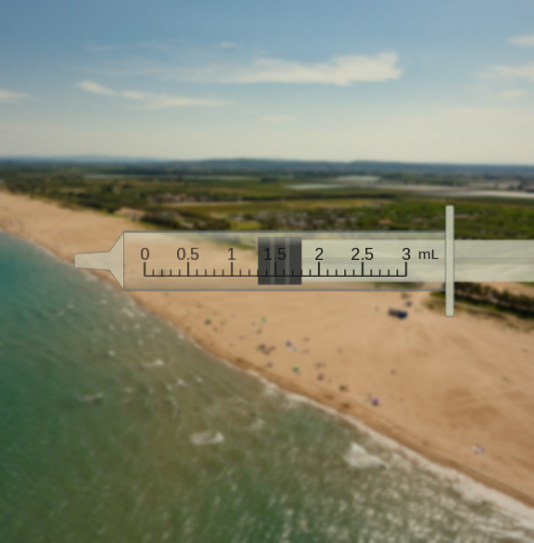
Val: 1.3 mL
